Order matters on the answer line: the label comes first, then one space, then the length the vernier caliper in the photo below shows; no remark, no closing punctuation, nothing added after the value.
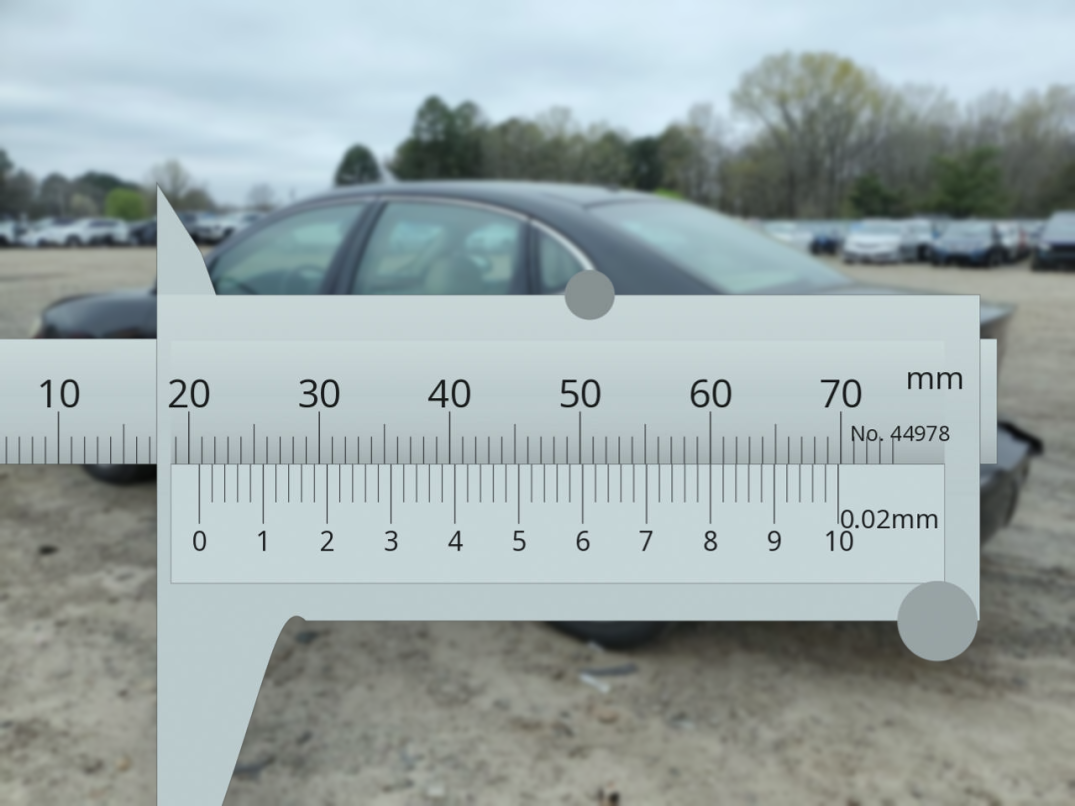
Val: 20.8 mm
